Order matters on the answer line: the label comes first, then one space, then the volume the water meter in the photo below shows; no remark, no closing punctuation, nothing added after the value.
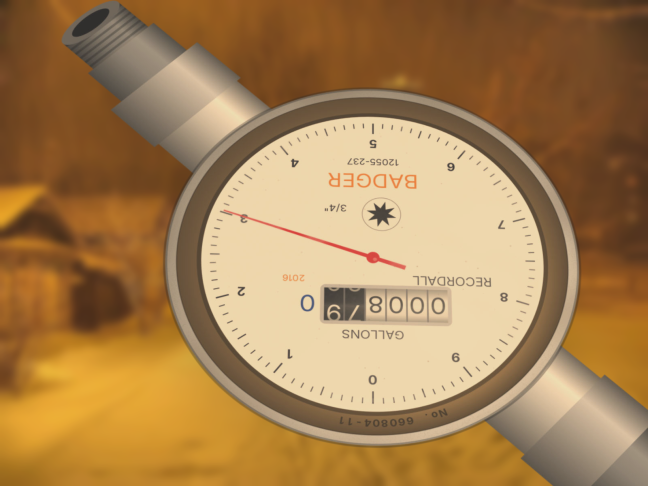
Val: 8793.0 gal
